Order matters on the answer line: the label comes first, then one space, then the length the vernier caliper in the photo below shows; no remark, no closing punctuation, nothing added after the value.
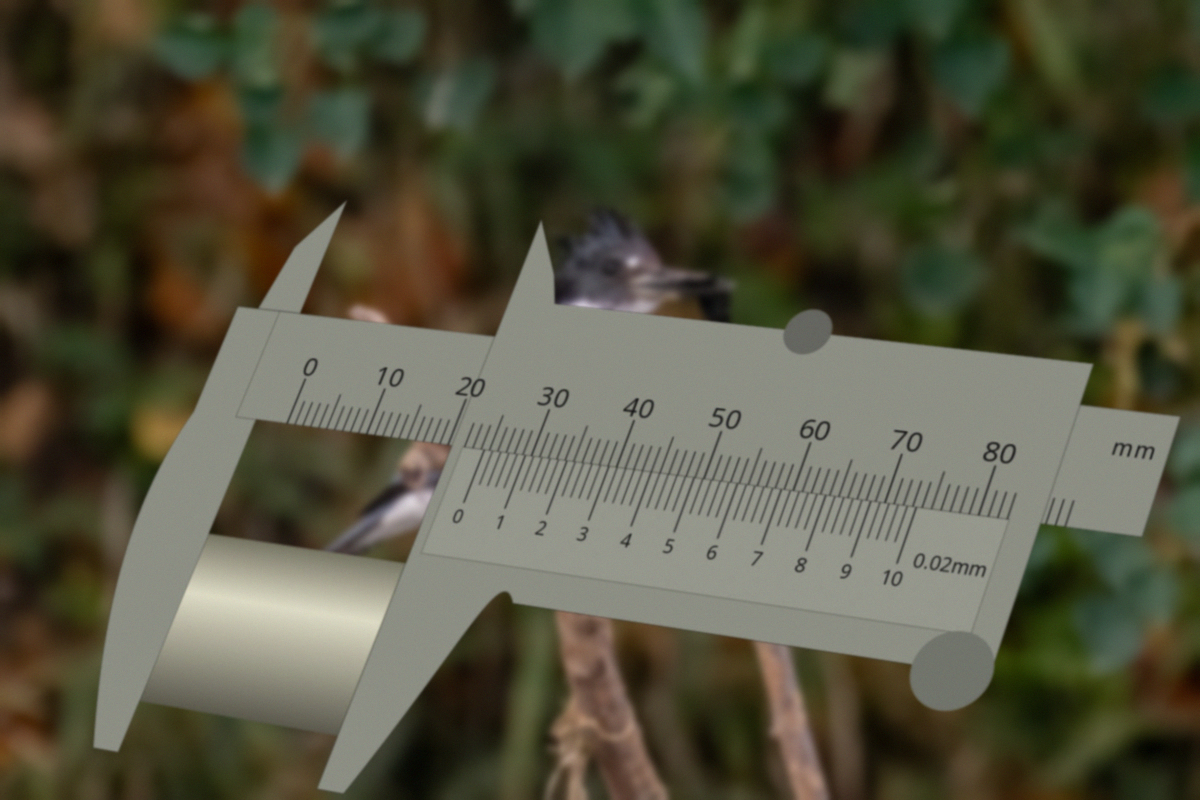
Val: 24.4 mm
